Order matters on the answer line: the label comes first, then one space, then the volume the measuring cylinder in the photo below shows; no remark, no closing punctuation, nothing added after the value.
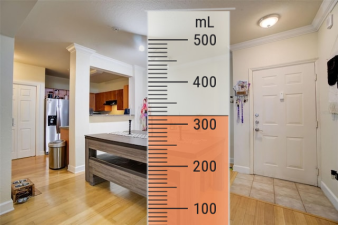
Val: 320 mL
